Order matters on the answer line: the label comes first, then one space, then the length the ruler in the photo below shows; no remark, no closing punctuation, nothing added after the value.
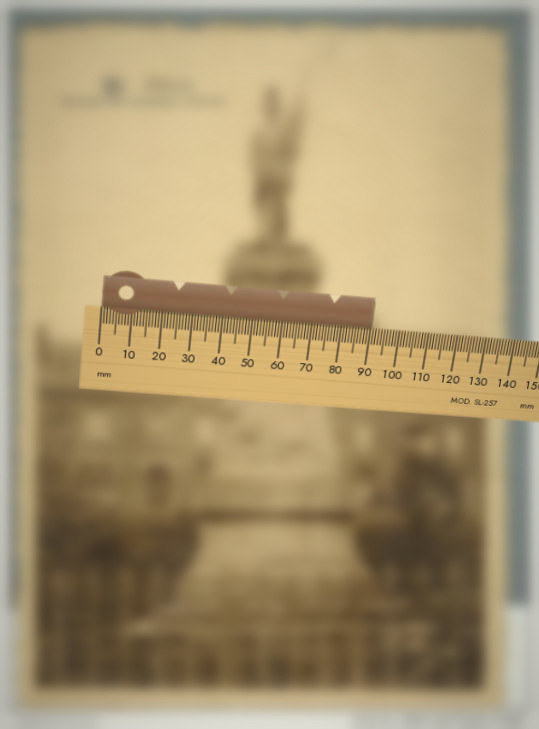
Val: 90 mm
